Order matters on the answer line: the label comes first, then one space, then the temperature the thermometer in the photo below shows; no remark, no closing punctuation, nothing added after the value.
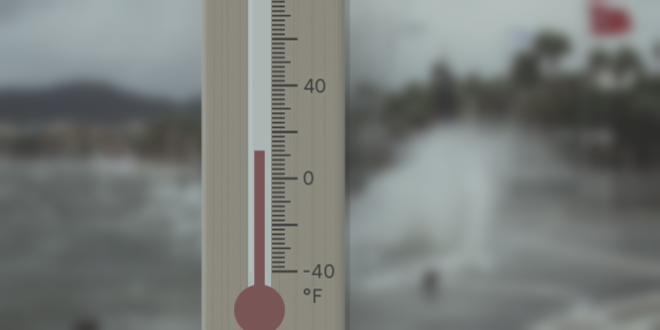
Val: 12 °F
